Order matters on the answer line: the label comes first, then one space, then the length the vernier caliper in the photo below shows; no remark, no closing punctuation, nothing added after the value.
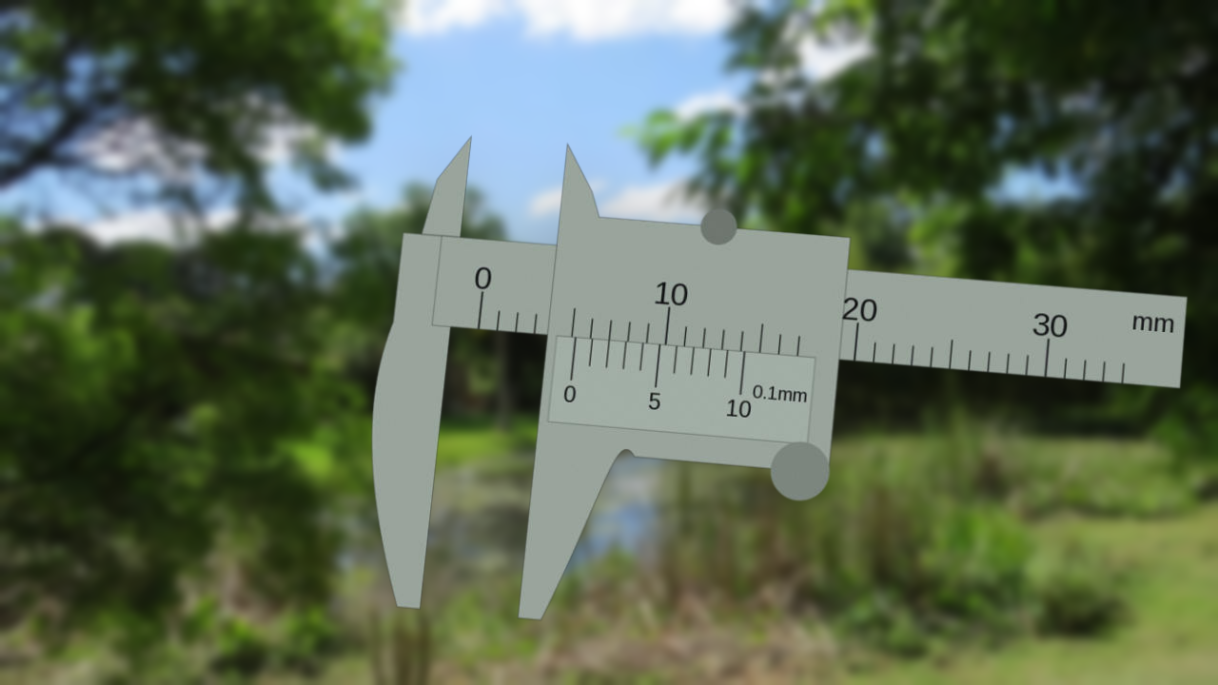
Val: 5.2 mm
